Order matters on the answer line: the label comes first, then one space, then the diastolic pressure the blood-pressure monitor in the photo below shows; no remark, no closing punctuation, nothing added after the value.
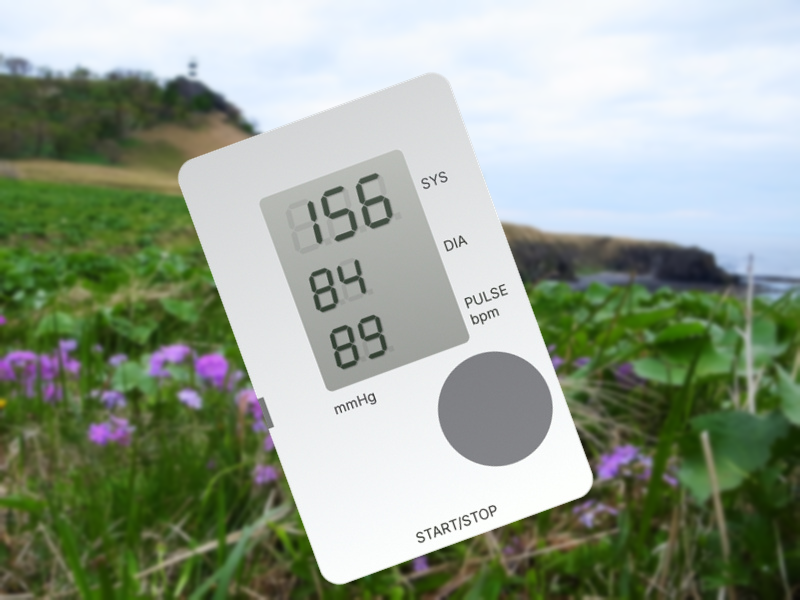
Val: 84 mmHg
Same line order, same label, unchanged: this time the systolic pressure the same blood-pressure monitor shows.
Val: 156 mmHg
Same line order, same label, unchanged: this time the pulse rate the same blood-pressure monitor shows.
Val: 89 bpm
